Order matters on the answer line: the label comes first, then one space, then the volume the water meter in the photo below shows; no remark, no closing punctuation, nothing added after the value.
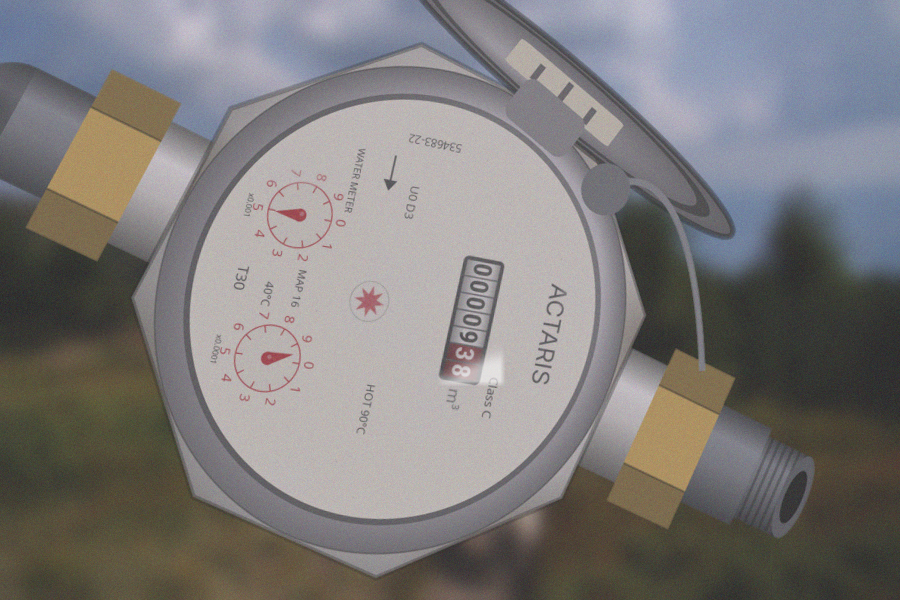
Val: 9.3849 m³
